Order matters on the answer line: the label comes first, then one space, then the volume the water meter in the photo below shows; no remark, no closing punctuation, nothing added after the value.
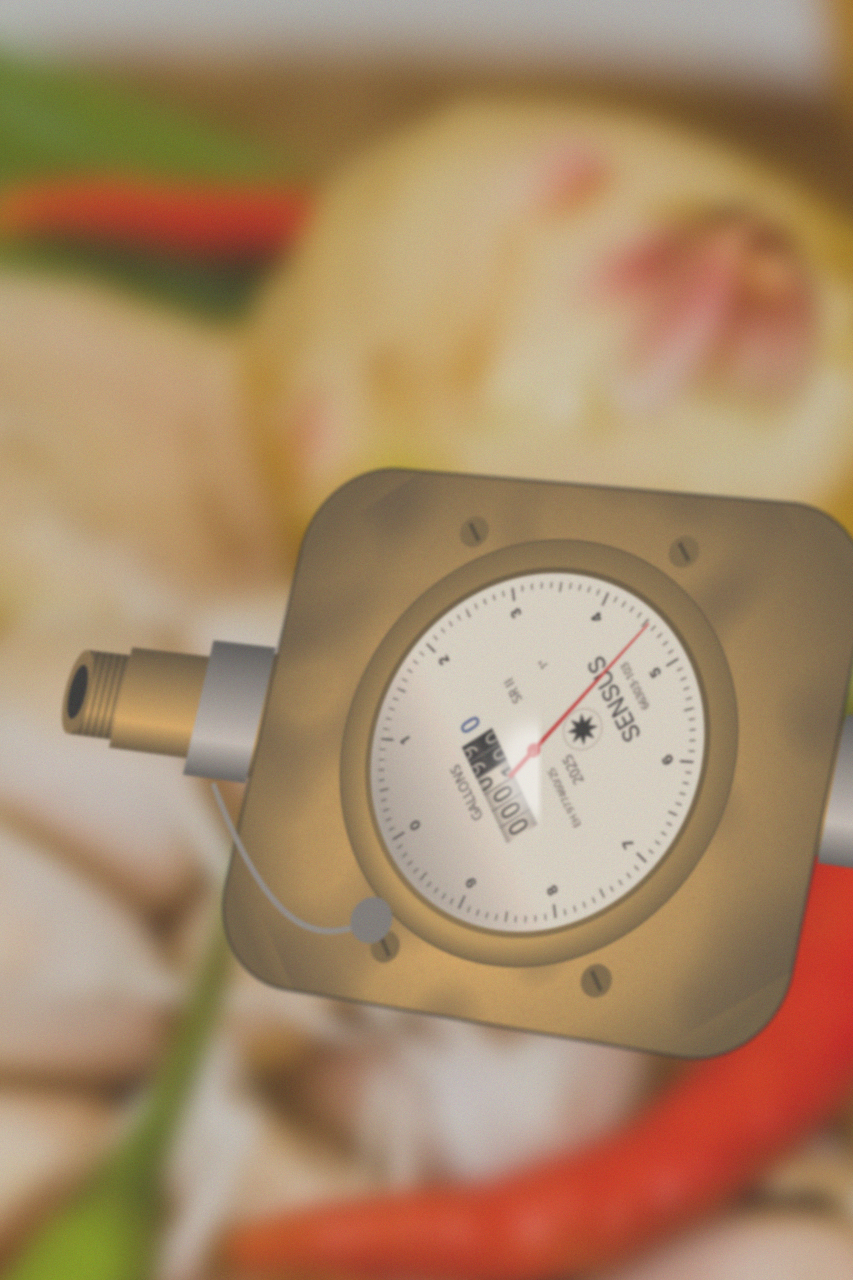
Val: 994.5 gal
